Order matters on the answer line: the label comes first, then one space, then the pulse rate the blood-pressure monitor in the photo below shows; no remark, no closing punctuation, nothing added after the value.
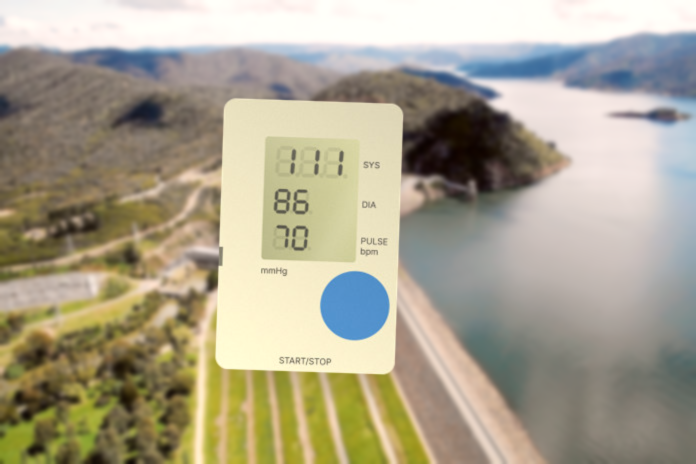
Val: 70 bpm
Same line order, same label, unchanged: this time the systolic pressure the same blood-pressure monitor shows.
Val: 111 mmHg
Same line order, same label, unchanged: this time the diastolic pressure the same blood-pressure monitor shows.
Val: 86 mmHg
